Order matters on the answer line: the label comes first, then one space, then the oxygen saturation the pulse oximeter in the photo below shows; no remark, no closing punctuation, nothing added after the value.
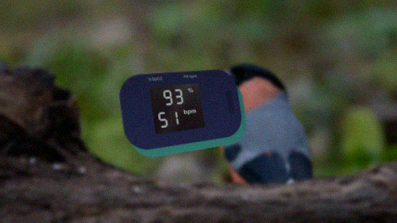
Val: 93 %
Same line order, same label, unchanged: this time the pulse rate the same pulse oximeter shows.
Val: 51 bpm
